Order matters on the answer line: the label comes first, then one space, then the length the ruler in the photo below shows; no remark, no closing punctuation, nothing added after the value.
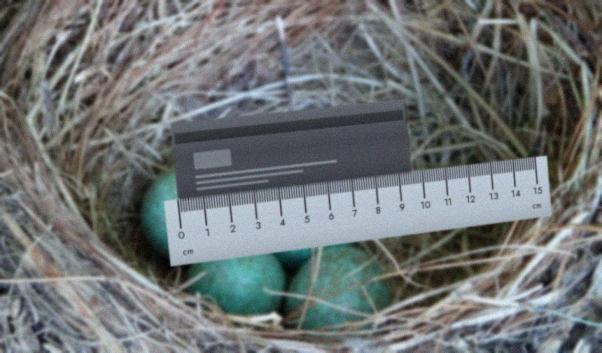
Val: 9.5 cm
